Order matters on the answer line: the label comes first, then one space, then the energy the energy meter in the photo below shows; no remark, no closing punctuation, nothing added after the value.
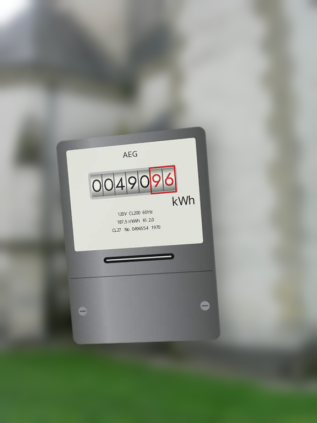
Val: 490.96 kWh
